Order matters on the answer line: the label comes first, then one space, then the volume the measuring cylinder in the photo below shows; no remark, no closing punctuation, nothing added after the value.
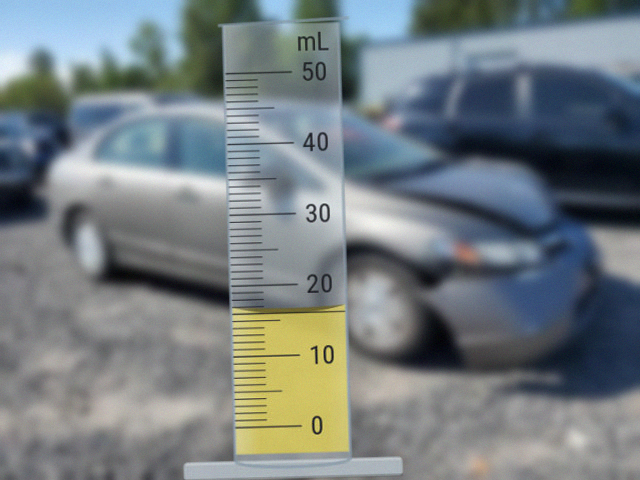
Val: 16 mL
